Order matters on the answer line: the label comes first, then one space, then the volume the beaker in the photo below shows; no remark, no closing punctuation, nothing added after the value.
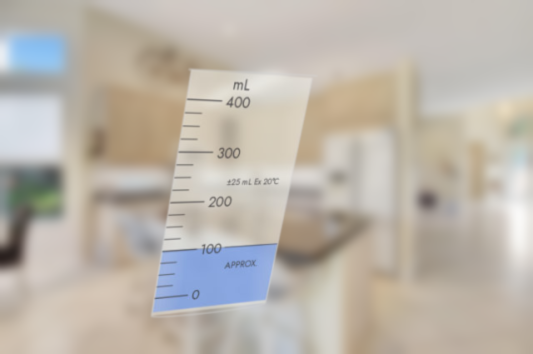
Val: 100 mL
